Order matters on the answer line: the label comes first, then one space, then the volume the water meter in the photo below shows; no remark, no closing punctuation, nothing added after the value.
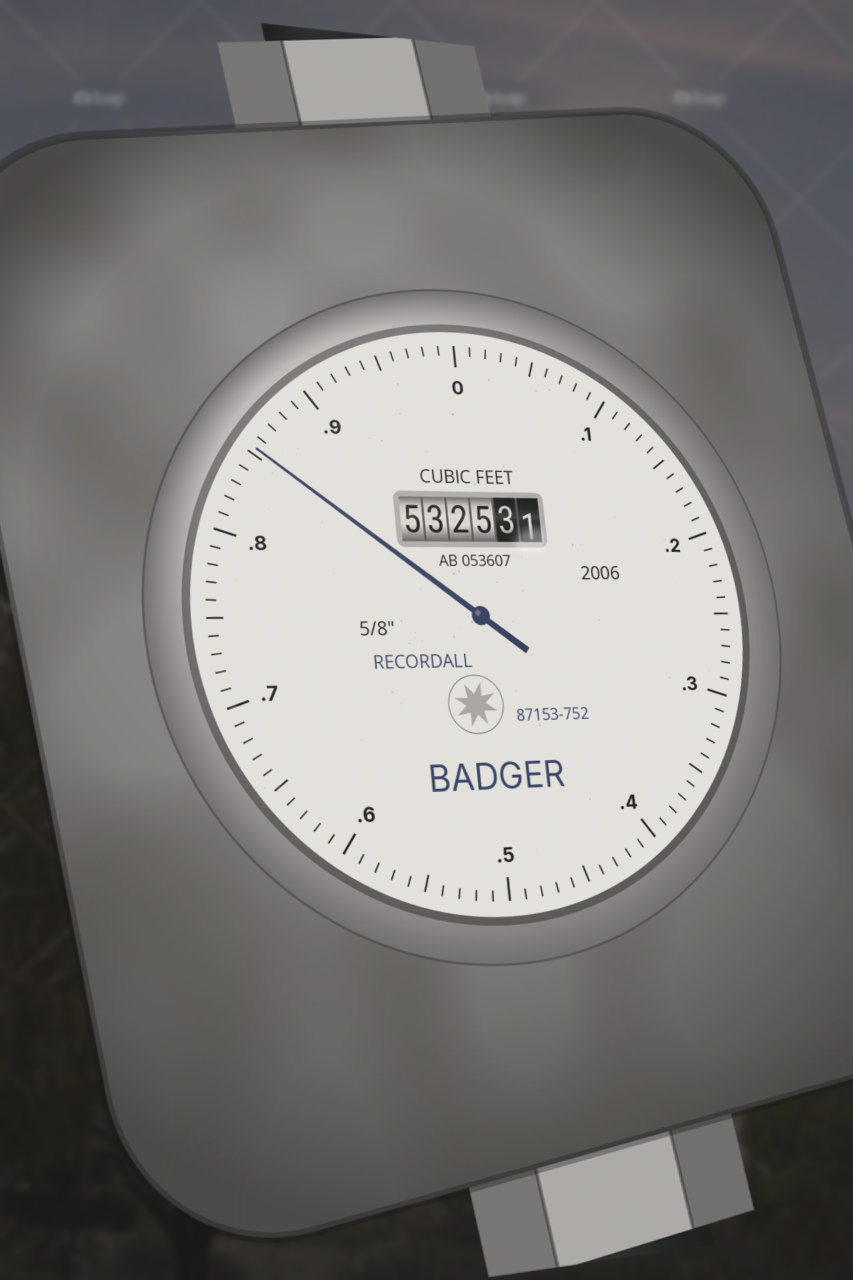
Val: 532530.85 ft³
